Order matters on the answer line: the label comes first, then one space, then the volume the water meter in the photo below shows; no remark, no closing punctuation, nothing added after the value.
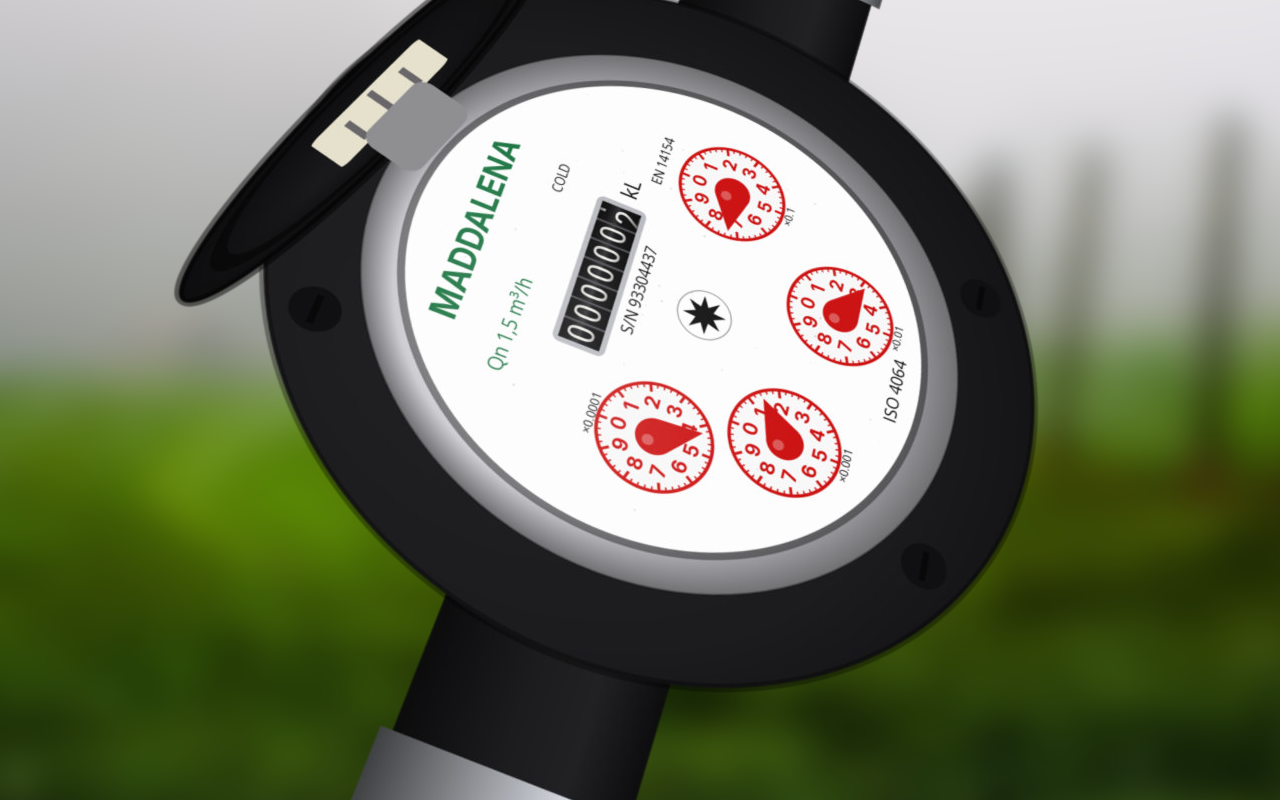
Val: 1.7314 kL
